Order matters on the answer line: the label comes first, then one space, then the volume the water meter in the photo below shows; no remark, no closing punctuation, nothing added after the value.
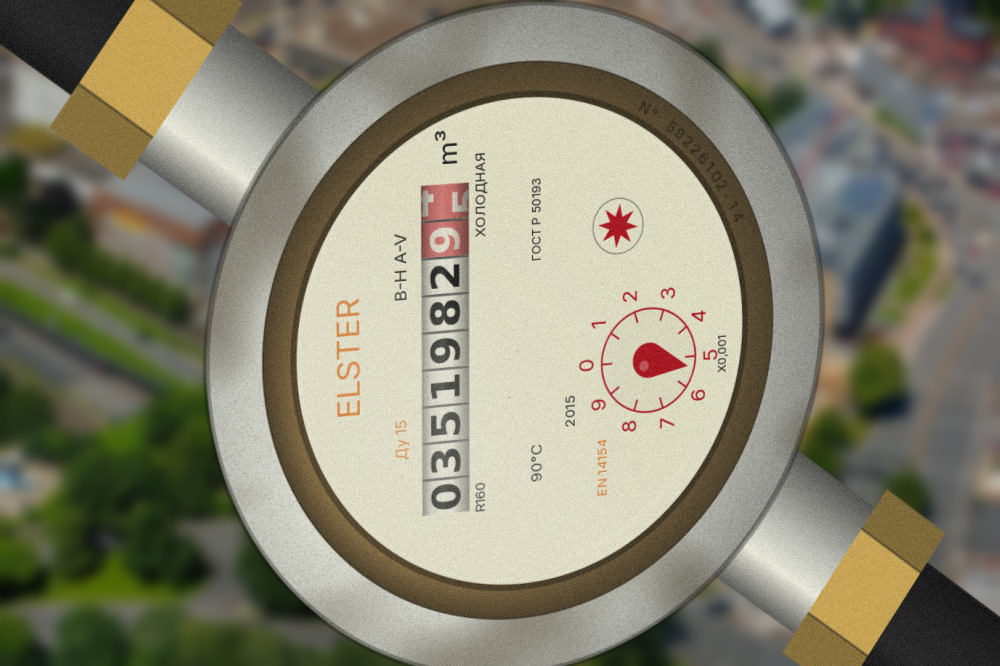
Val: 351982.945 m³
